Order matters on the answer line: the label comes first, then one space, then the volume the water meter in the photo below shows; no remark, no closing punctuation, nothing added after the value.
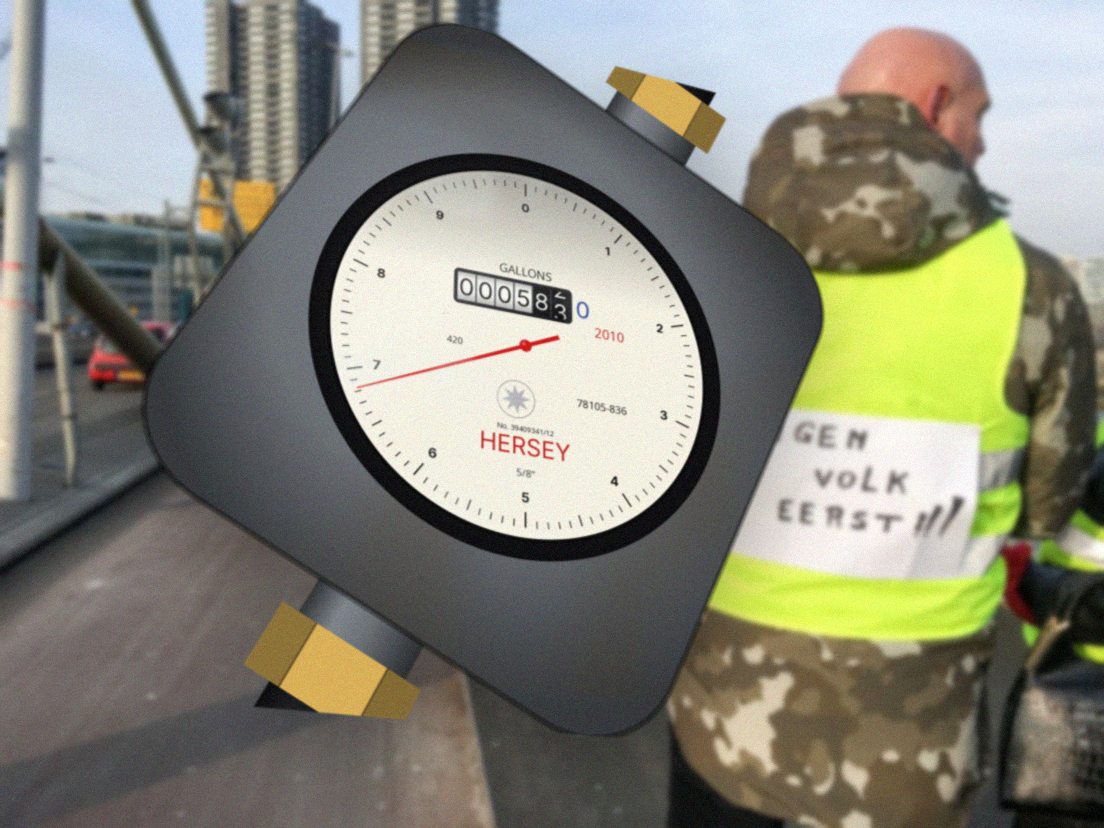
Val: 5826.8 gal
